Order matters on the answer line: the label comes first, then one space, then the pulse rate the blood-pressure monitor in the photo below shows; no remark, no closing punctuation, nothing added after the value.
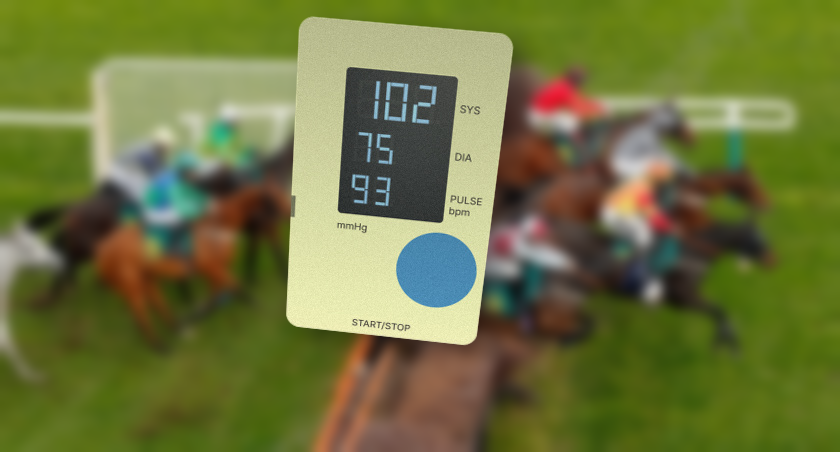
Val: 93 bpm
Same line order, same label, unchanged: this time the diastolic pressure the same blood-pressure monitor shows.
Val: 75 mmHg
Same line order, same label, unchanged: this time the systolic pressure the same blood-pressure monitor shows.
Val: 102 mmHg
